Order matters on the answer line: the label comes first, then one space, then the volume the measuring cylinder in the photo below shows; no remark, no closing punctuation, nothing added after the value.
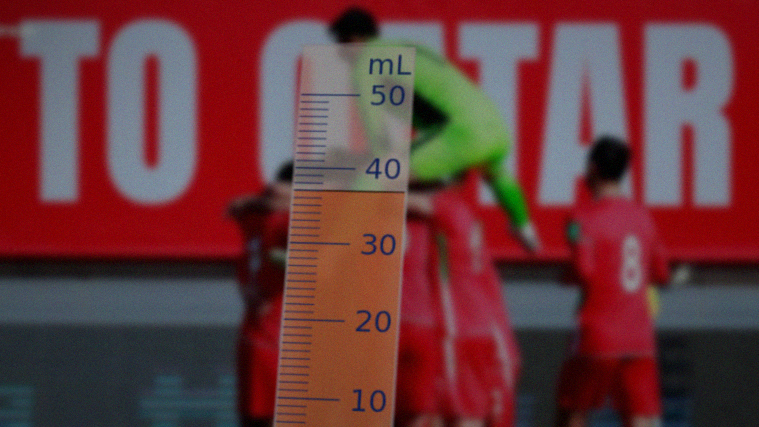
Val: 37 mL
